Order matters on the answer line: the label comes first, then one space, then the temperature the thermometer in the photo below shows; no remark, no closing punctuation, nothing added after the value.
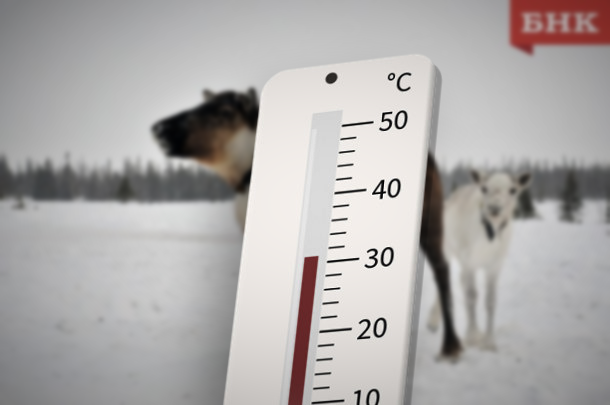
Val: 31 °C
